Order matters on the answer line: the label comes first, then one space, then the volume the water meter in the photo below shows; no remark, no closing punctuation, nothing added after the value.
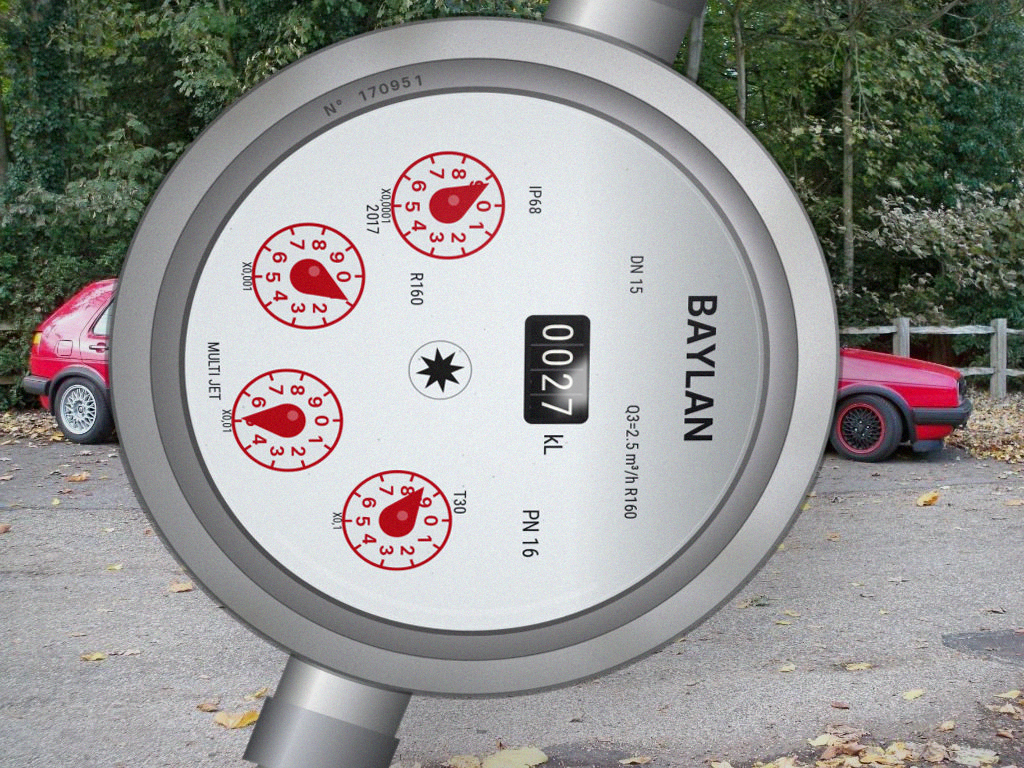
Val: 27.8509 kL
